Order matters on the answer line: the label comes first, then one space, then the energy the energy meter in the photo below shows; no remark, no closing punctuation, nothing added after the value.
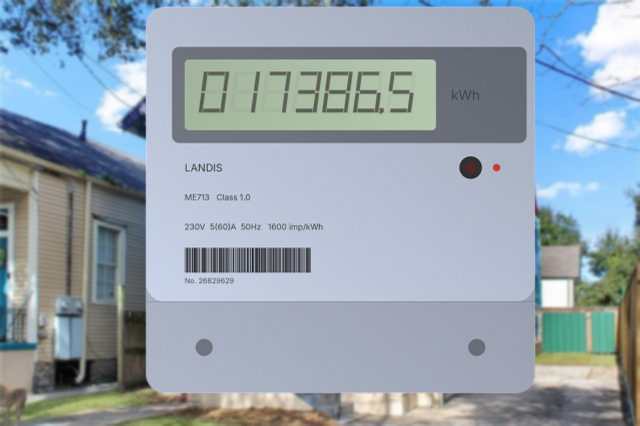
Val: 17386.5 kWh
